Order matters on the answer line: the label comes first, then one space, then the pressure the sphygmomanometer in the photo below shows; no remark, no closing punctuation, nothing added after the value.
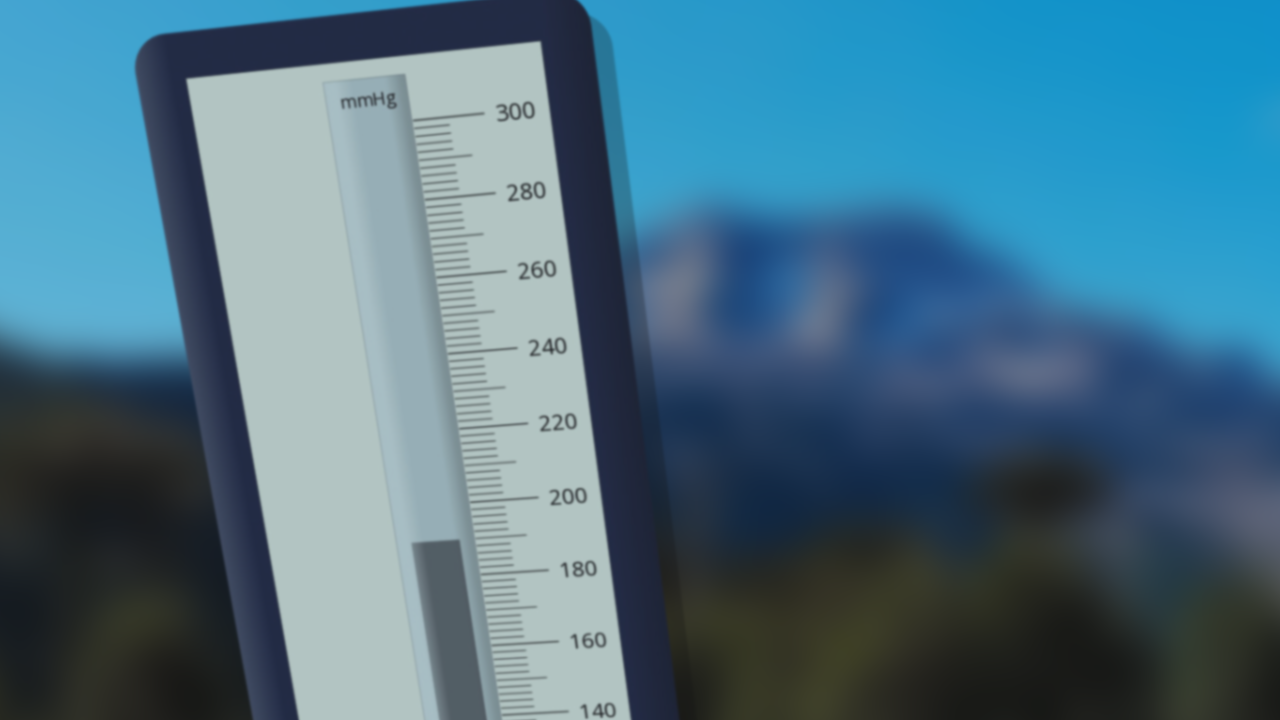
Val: 190 mmHg
